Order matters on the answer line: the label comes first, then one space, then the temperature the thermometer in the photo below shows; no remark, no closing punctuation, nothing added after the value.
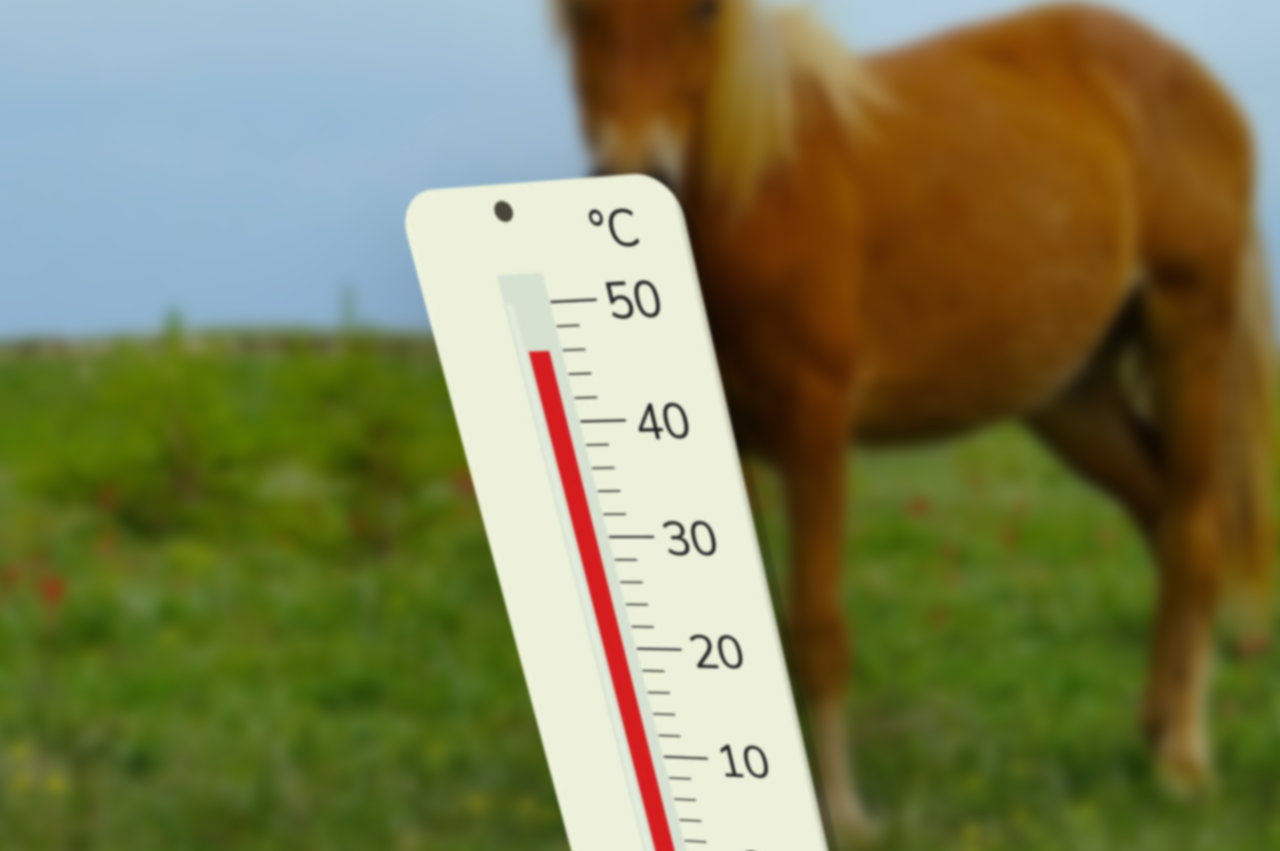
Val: 46 °C
